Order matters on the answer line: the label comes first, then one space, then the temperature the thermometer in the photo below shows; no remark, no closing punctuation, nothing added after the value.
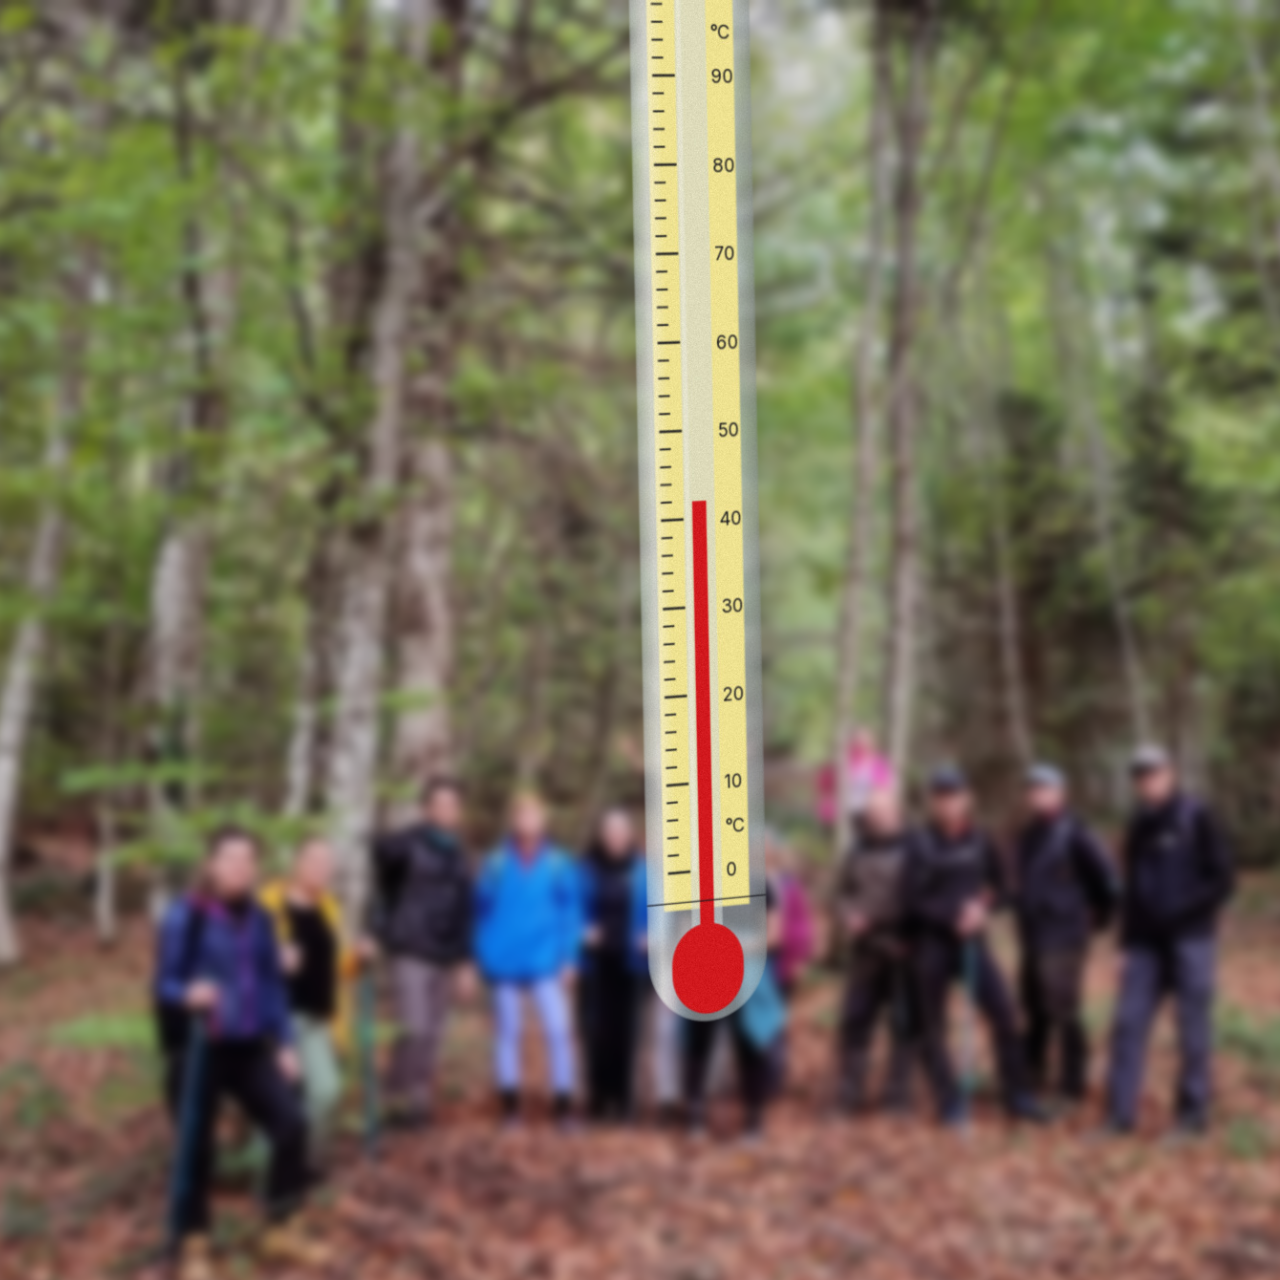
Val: 42 °C
